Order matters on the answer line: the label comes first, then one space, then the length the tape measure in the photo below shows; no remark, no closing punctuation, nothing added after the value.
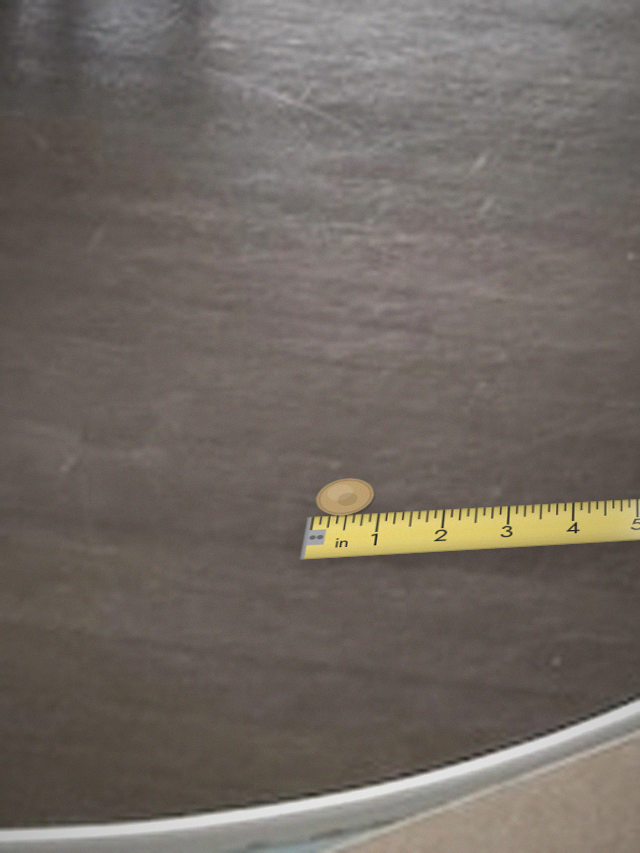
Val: 0.875 in
